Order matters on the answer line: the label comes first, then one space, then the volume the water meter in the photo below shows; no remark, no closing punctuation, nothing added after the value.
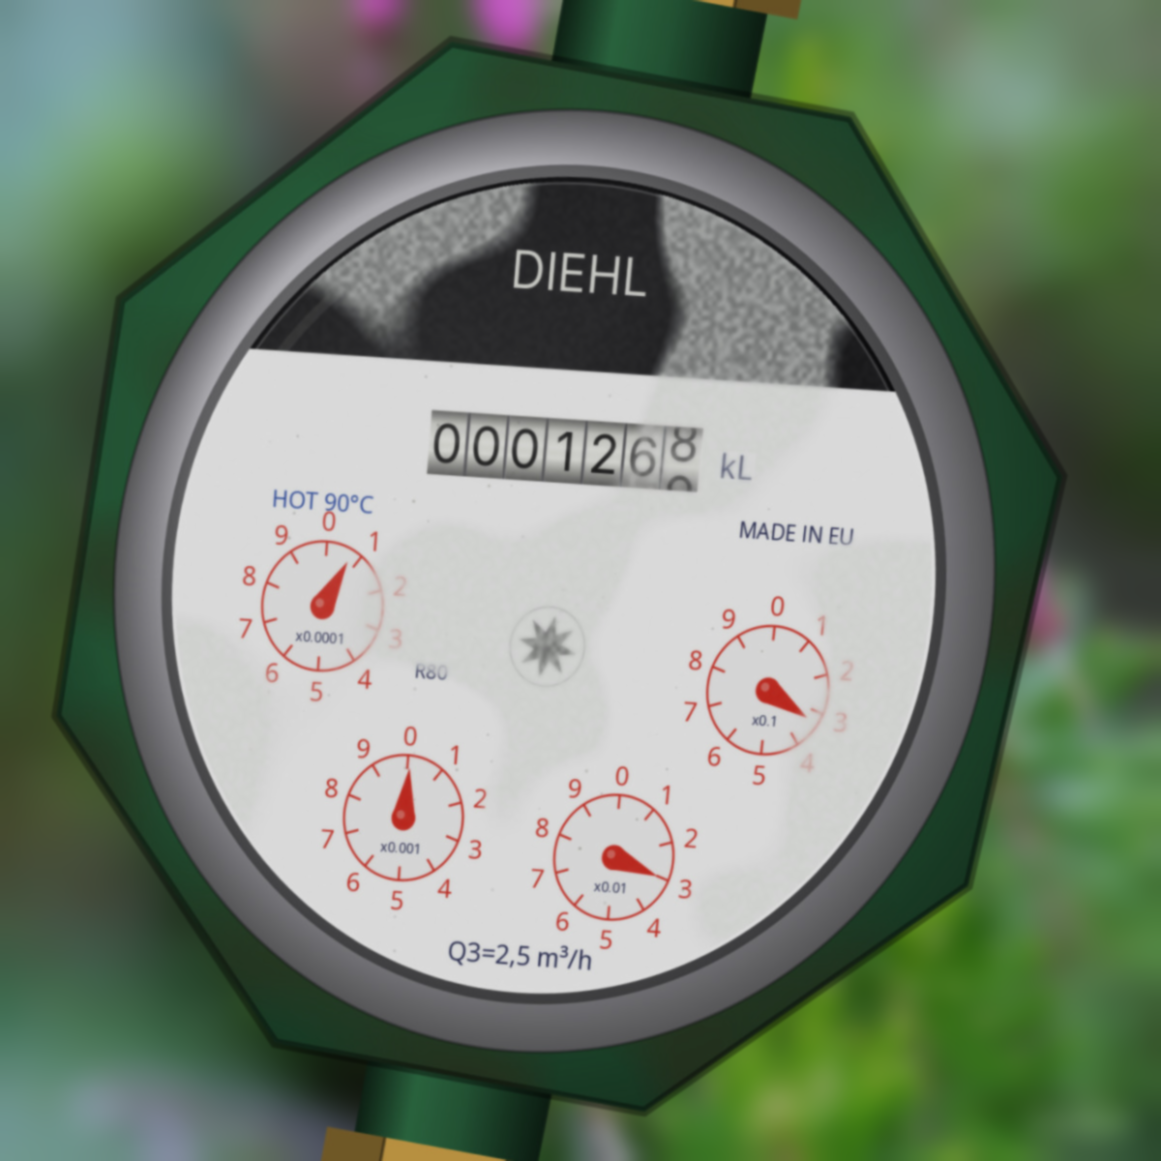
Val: 1268.3300 kL
